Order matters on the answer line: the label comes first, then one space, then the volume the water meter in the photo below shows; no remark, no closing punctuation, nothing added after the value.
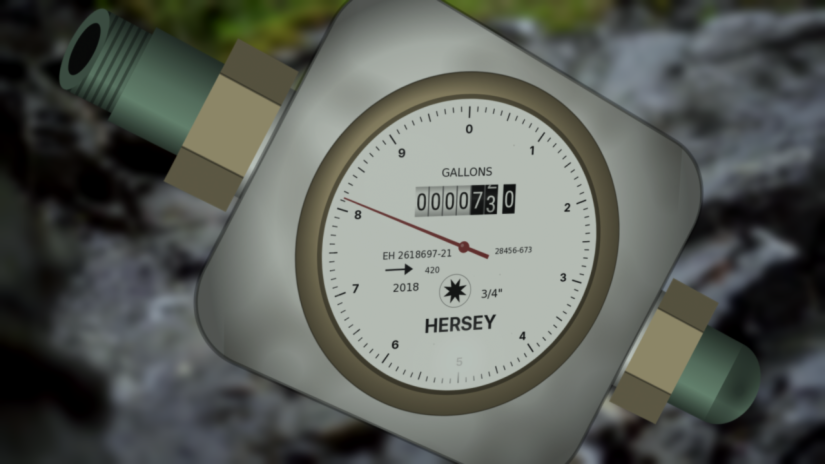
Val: 728.1 gal
